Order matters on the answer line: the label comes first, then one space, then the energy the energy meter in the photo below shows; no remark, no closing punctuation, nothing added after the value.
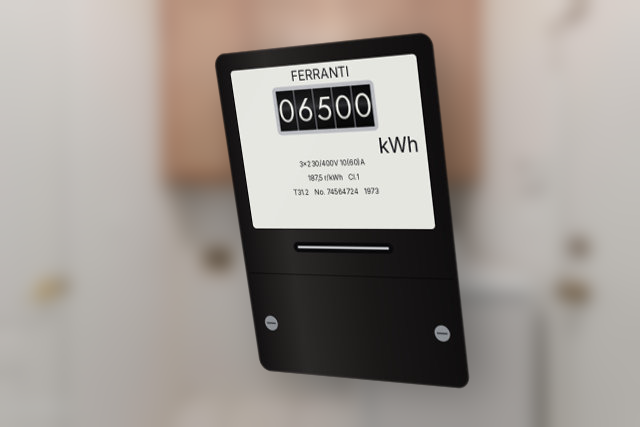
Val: 6500 kWh
